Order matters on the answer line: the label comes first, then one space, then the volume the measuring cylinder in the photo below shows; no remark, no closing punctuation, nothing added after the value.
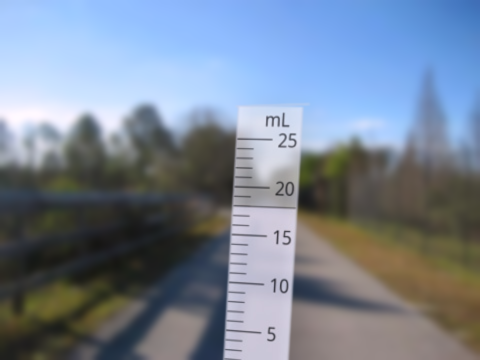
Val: 18 mL
